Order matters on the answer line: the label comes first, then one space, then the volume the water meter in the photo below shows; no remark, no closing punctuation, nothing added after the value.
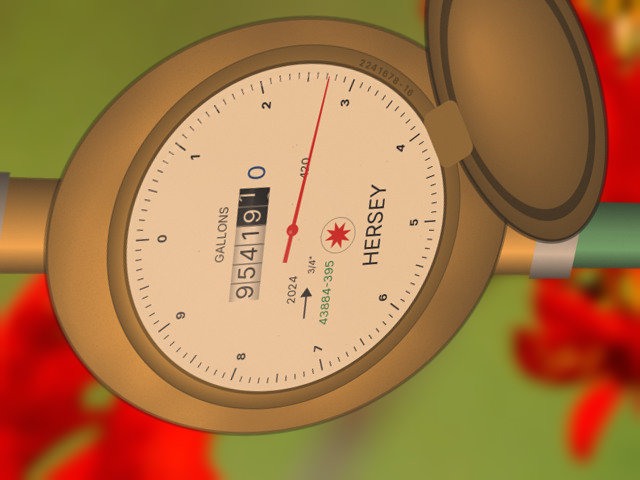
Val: 9541912.7 gal
